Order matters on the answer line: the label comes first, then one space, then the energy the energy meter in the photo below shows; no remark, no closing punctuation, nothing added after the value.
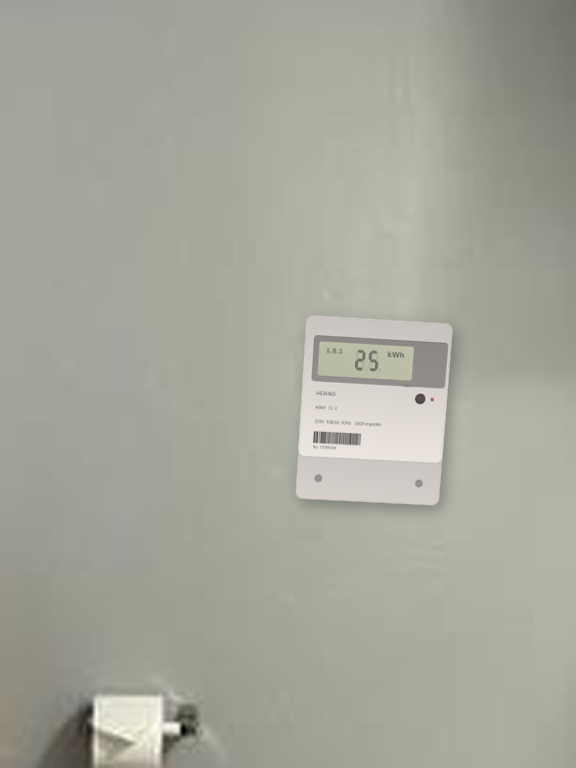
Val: 25 kWh
